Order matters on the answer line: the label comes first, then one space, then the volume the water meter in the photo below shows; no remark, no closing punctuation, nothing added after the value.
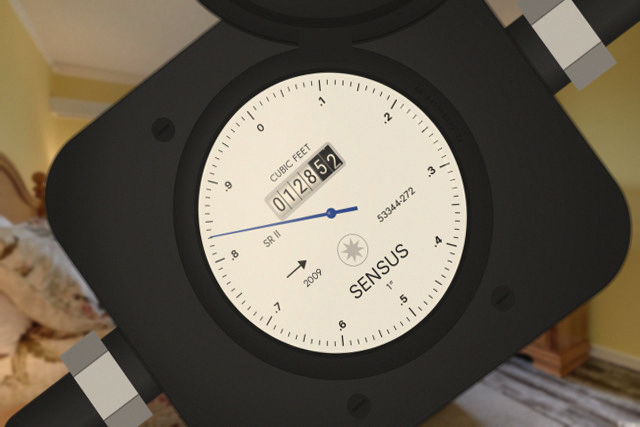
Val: 12851.83 ft³
